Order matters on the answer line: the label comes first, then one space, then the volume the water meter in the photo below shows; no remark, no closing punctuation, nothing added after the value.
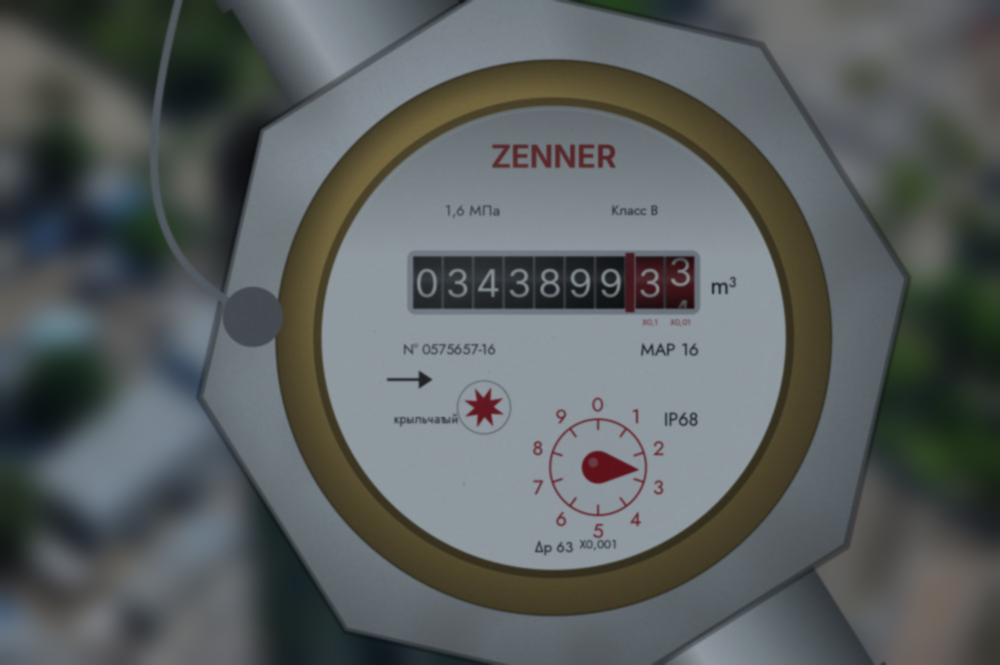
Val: 343899.332 m³
